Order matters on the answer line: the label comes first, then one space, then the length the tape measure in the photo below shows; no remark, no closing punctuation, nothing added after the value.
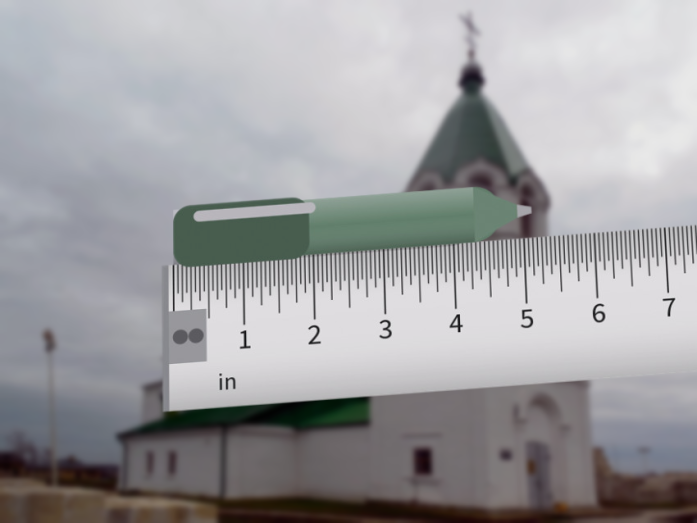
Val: 5.125 in
